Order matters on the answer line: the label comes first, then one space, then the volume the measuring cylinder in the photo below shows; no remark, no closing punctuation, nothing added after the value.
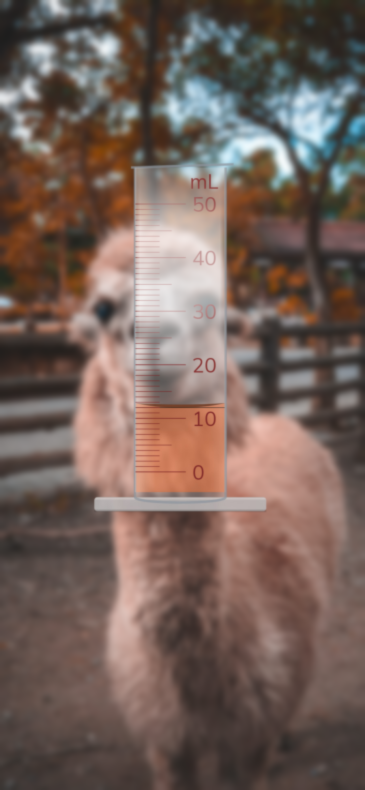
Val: 12 mL
